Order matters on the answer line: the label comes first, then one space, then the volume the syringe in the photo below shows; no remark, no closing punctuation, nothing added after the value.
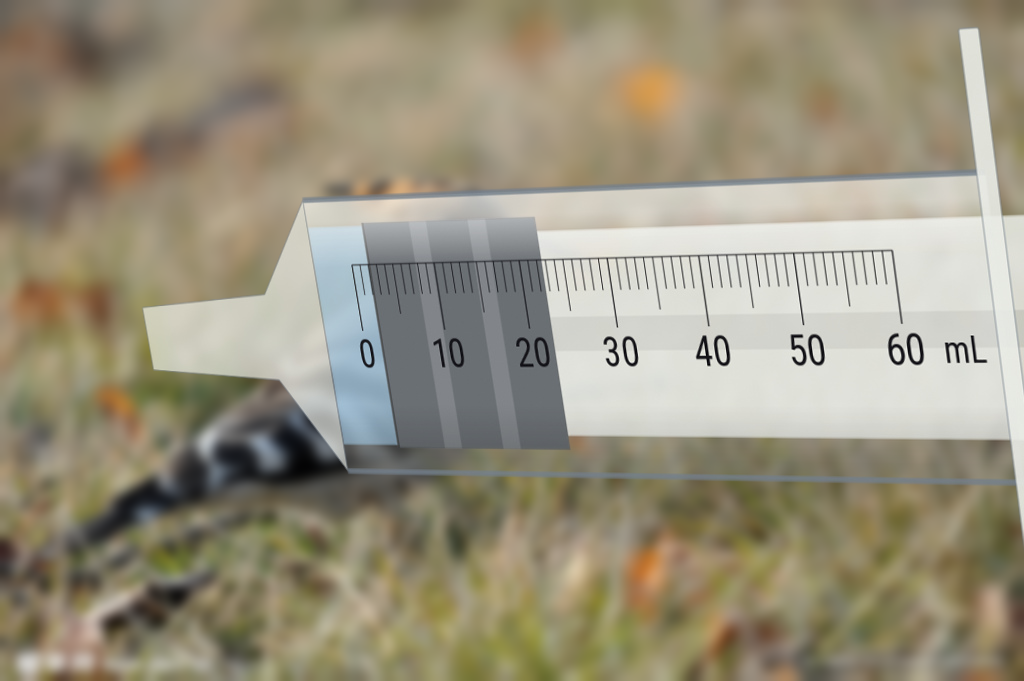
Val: 2 mL
